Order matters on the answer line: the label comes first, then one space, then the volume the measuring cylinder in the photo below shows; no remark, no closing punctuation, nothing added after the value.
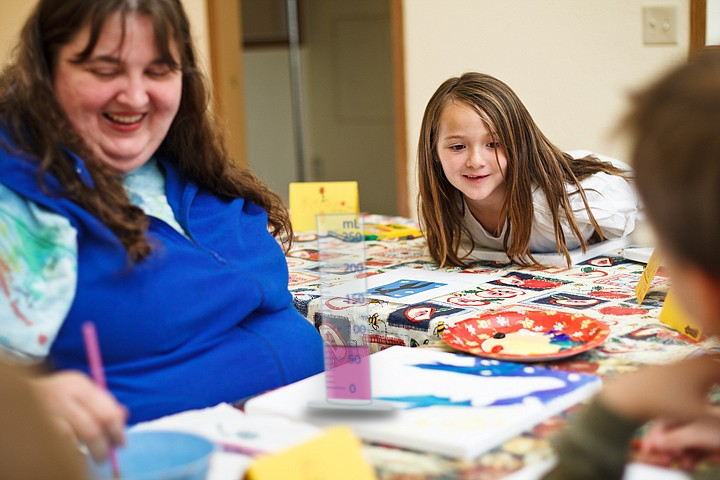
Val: 70 mL
